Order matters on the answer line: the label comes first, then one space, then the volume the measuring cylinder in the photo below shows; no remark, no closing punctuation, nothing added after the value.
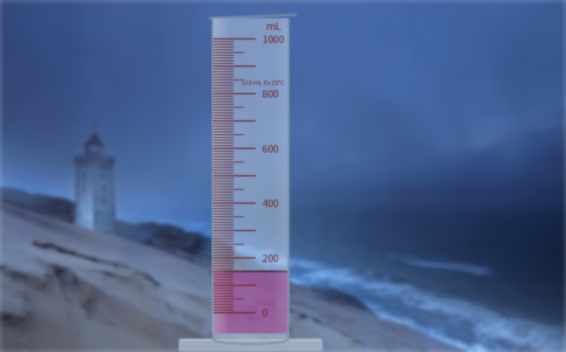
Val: 150 mL
